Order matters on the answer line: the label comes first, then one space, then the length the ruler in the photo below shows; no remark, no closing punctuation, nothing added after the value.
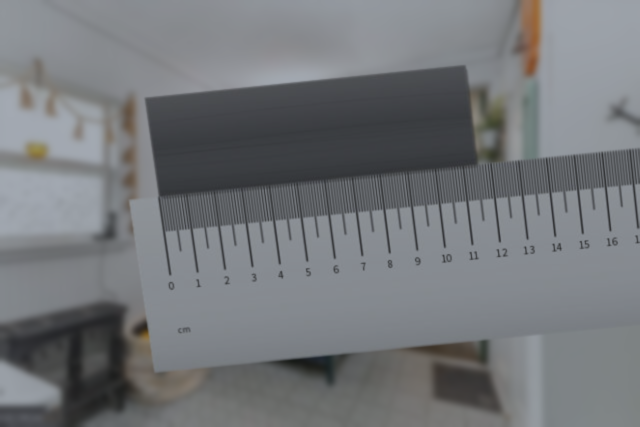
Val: 11.5 cm
